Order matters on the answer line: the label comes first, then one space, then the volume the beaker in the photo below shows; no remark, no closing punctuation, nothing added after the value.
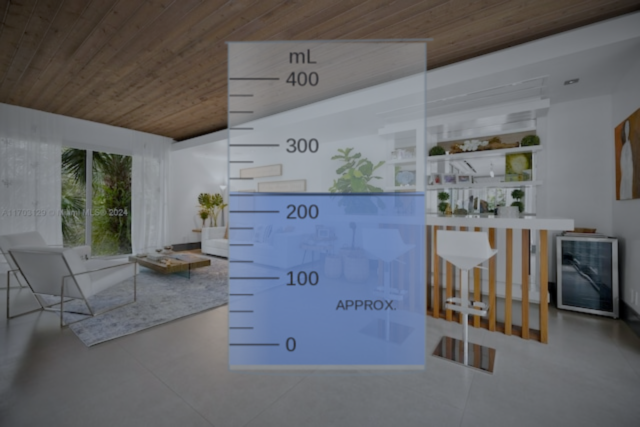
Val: 225 mL
